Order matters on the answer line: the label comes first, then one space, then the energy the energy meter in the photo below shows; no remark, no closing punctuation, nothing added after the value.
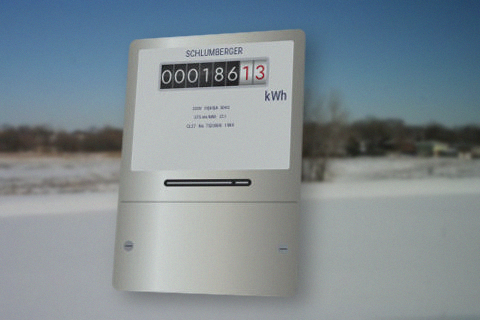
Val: 186.13 kWh
